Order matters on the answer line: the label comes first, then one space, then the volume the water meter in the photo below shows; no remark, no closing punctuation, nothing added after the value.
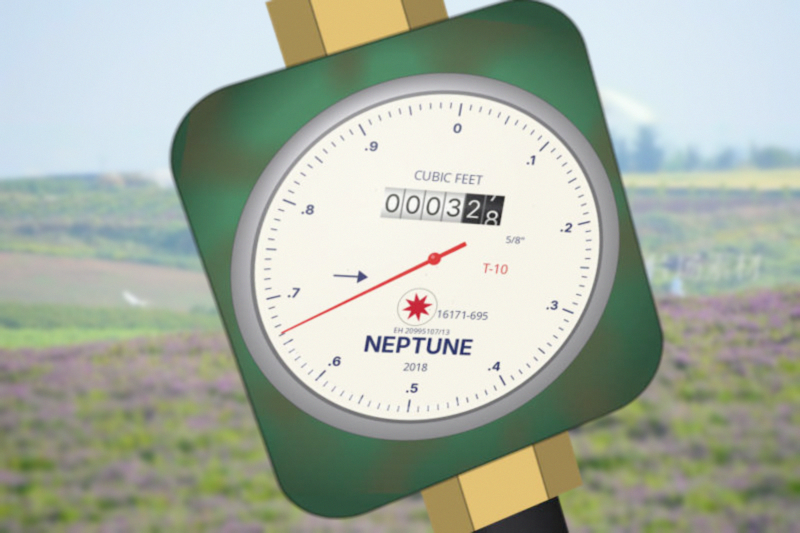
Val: 327.66 ft³
